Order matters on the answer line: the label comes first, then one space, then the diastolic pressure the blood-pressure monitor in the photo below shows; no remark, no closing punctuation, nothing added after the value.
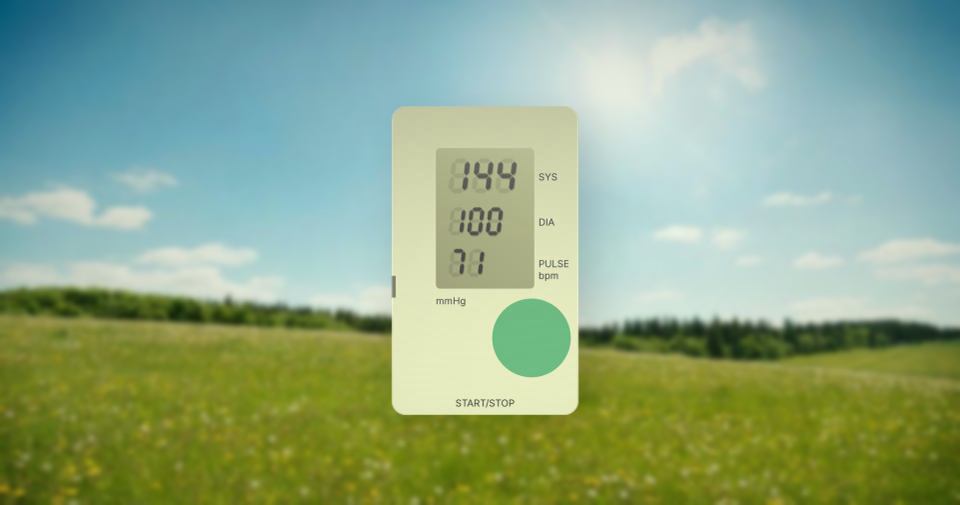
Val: 100 mmHg
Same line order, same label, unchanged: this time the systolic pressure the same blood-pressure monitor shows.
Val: 144 mmHg
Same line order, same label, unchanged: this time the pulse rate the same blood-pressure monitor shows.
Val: 71 bpm
